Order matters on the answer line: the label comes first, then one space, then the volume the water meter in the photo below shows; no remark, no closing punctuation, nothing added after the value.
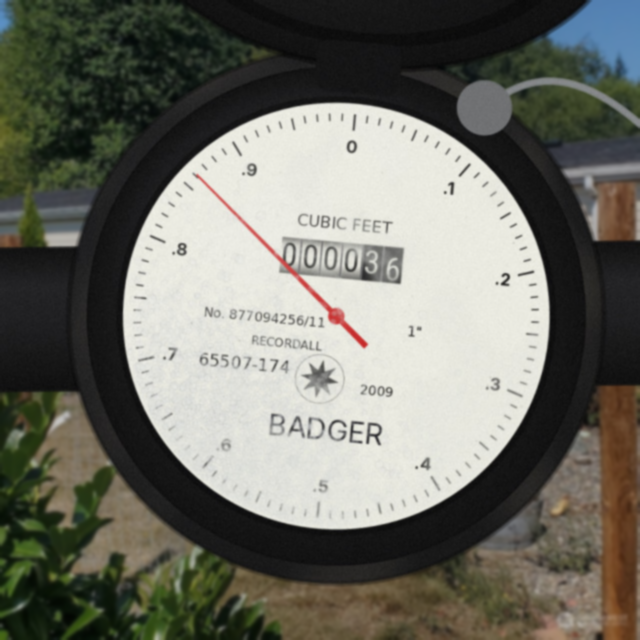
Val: 35.86 ft³
